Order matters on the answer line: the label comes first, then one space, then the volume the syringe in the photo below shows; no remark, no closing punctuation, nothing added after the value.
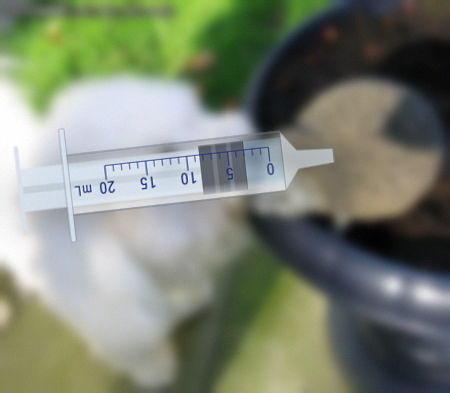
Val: 3 mL
